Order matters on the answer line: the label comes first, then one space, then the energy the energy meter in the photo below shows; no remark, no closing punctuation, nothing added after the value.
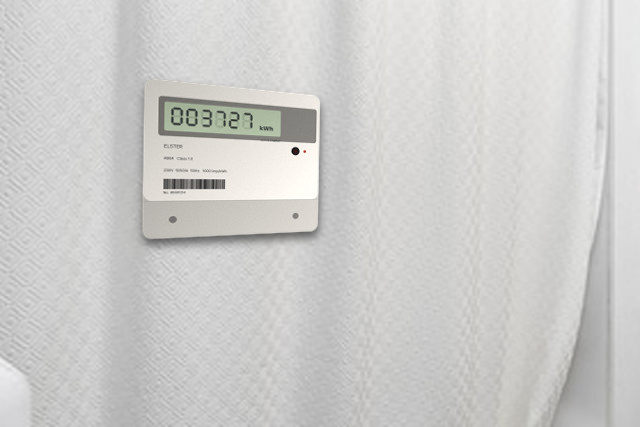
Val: 3727 kWh
